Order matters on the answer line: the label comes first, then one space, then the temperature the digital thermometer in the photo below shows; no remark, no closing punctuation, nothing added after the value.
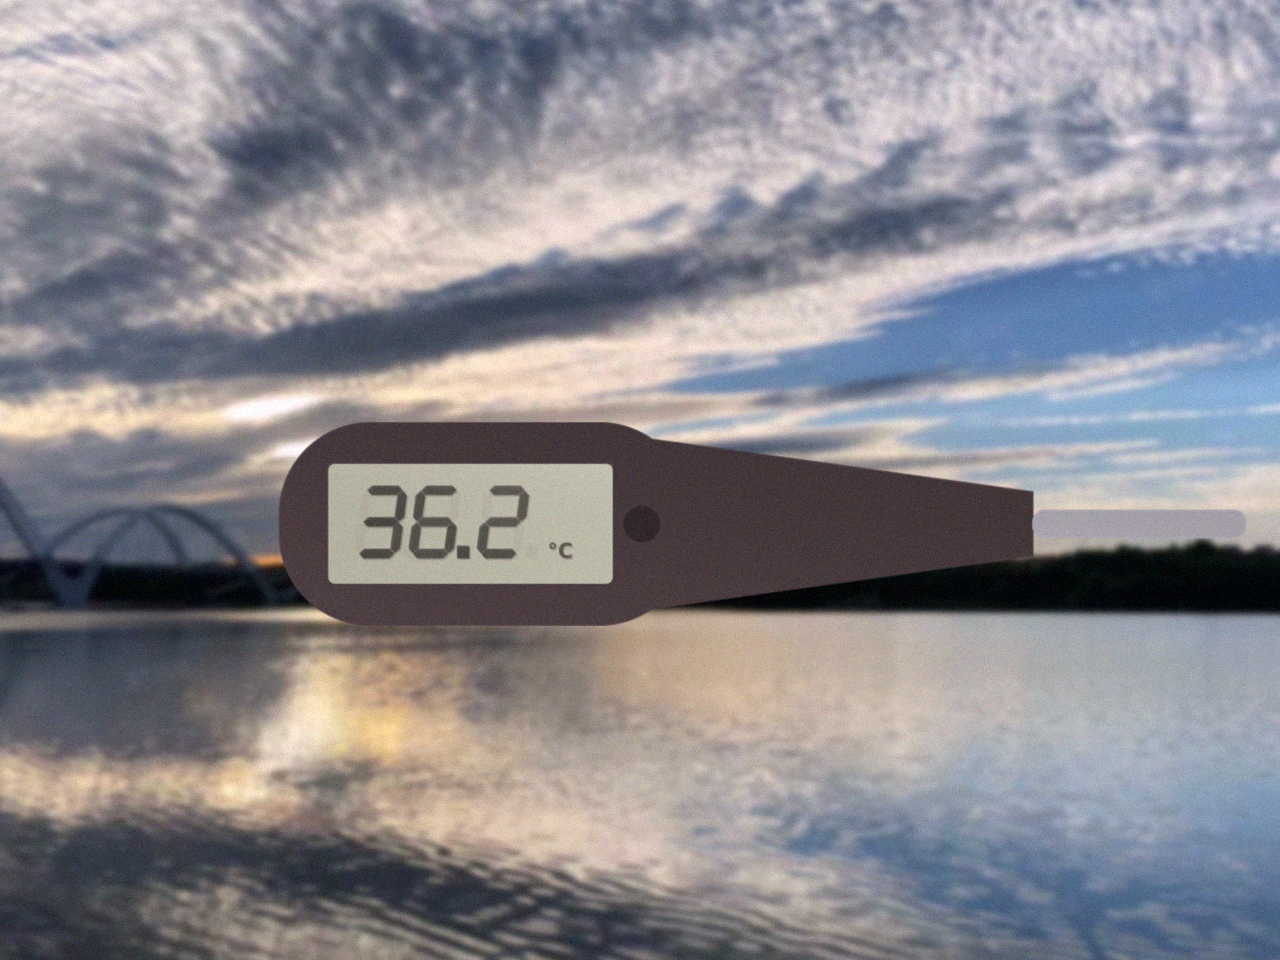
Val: 36.2 °C
